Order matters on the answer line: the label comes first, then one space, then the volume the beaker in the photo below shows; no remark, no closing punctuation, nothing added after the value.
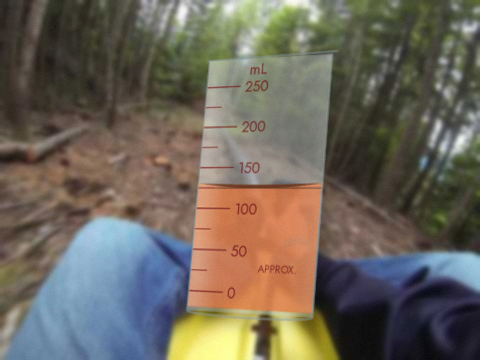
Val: 125 mL
